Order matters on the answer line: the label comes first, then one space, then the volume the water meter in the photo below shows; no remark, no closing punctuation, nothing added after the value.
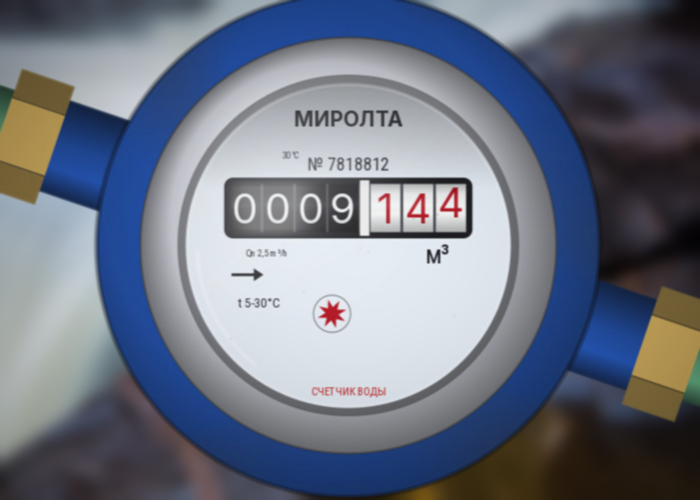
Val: 9.144 m³
